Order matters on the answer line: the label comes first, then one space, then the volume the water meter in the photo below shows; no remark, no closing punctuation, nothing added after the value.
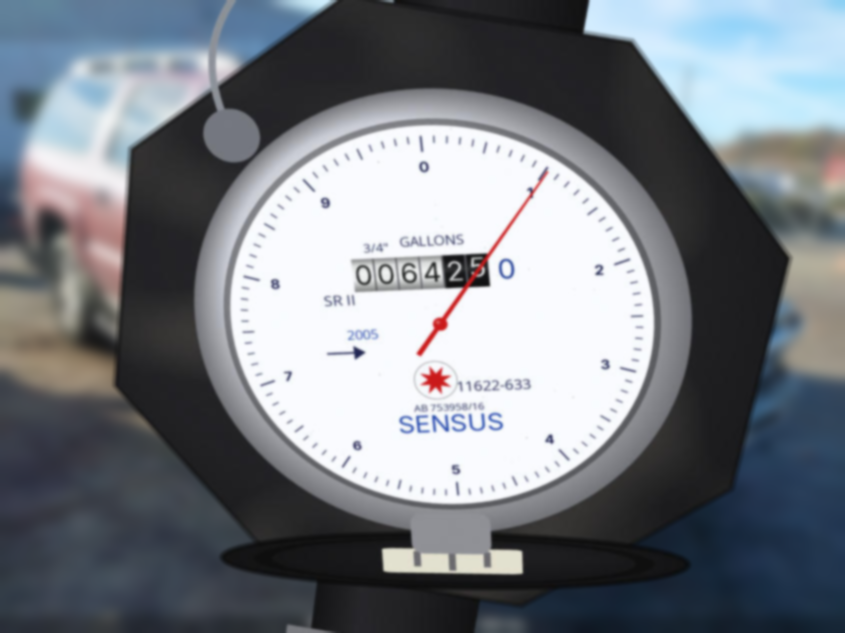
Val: 64251.0 gal
